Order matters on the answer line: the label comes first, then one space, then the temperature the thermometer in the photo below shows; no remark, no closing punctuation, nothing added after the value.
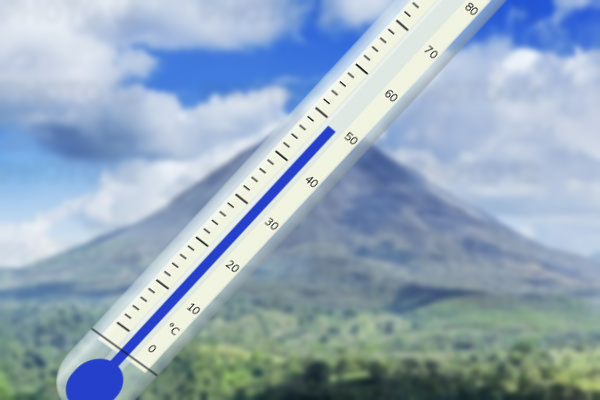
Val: 49 °C
